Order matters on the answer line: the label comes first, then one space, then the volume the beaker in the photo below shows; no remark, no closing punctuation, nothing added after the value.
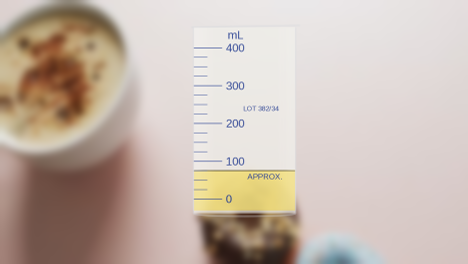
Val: 75 mL
